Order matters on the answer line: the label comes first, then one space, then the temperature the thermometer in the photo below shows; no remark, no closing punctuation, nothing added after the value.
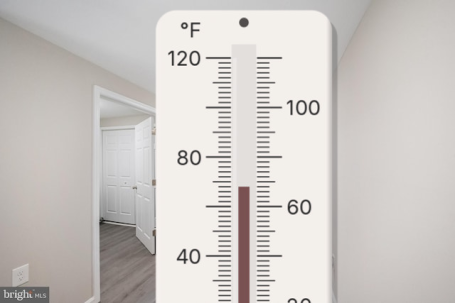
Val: 68 °F
